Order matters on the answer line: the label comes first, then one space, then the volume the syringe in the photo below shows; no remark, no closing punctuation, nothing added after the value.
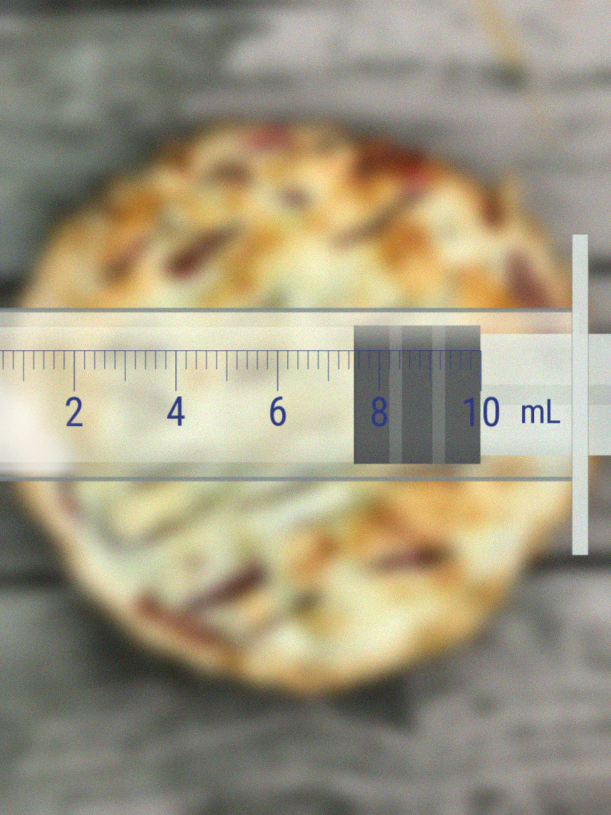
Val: 7.5 mL
